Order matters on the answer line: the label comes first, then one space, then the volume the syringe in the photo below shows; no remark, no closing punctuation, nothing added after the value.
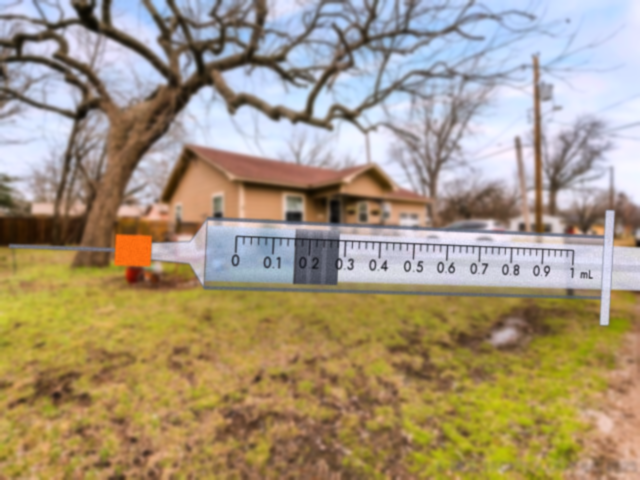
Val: 0.16 mL
